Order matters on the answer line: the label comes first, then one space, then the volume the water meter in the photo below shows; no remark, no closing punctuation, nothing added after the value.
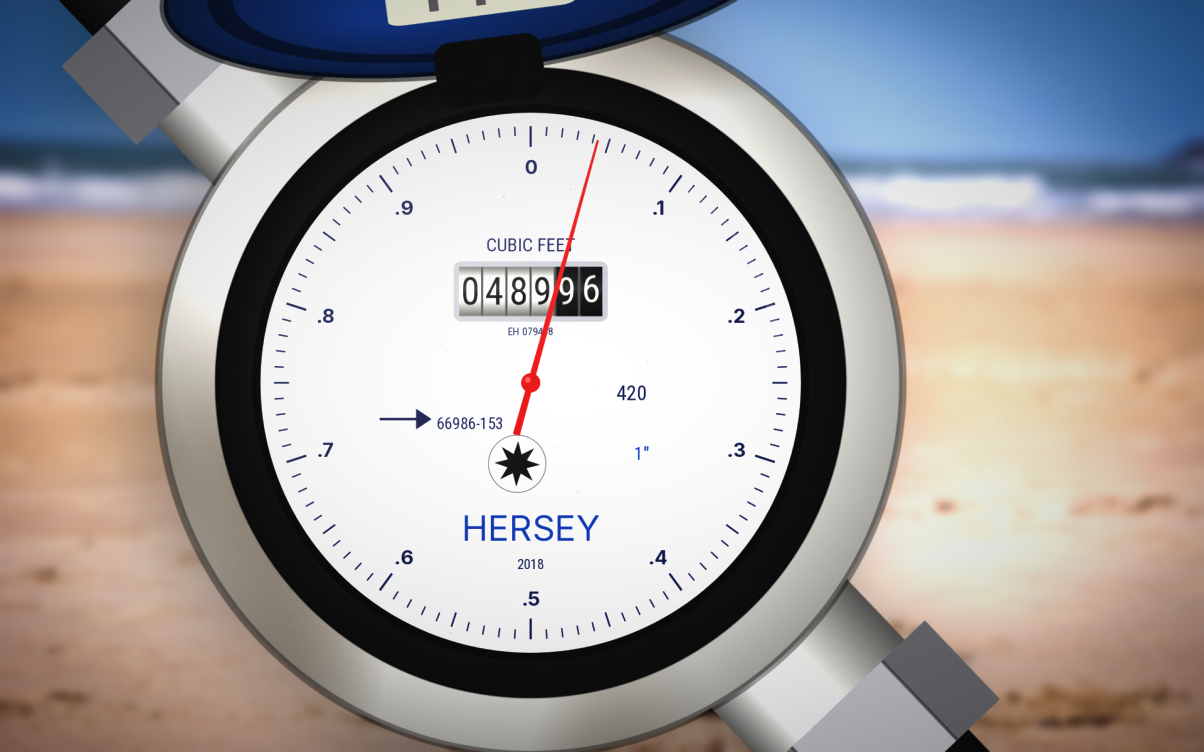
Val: 48996.04 ft³
